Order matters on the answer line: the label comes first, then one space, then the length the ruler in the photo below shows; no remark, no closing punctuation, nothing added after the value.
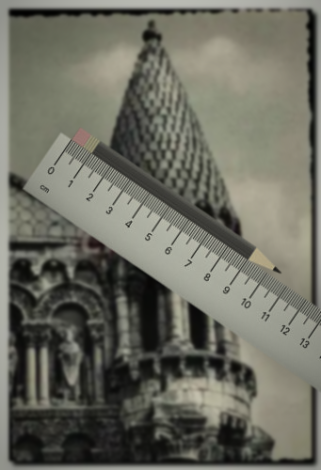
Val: 10.5 cm
